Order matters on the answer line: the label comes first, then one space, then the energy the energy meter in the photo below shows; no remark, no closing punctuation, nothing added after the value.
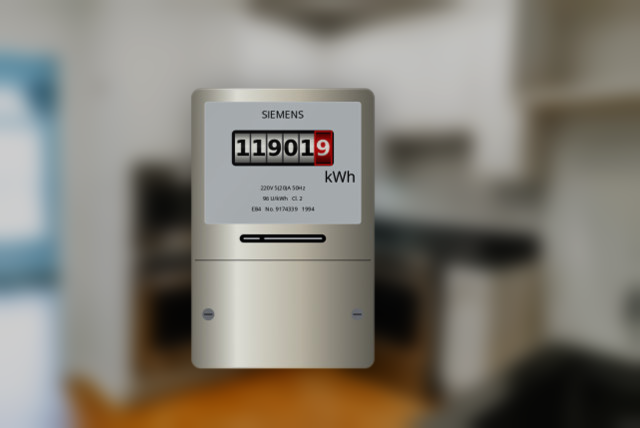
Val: 11901.9 kWh
